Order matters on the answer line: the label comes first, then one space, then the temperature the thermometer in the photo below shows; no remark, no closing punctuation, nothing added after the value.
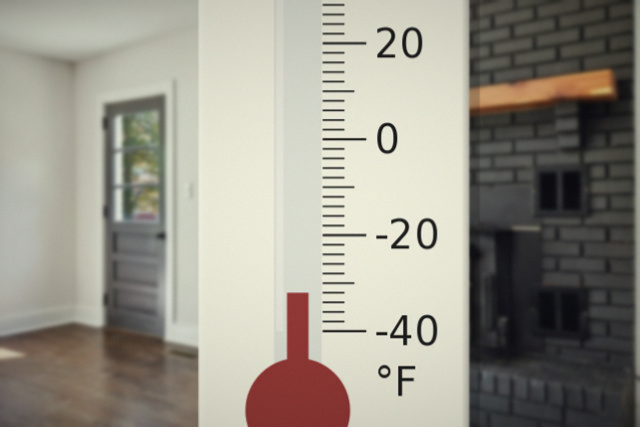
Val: -32 °F
